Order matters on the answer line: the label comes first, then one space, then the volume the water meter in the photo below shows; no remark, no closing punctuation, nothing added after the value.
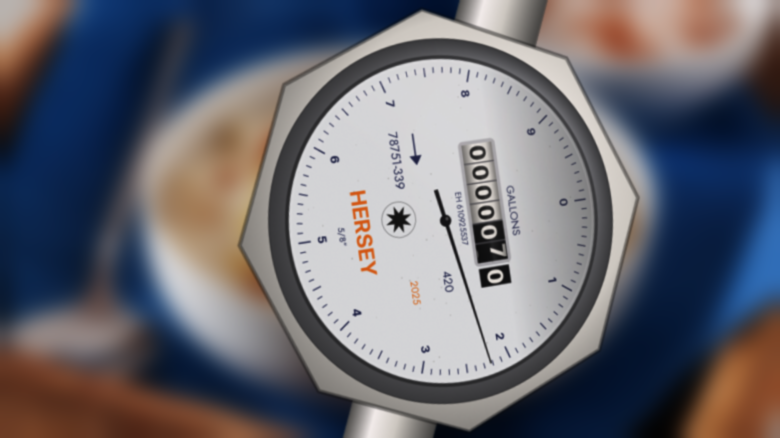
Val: 72.2 gal
